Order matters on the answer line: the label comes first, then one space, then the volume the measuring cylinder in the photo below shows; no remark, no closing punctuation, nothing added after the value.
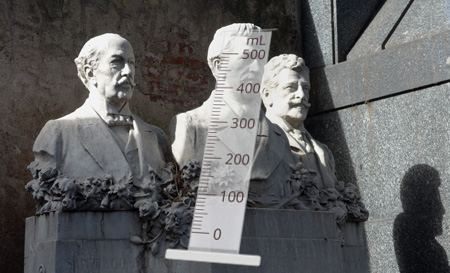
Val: 100 mL
